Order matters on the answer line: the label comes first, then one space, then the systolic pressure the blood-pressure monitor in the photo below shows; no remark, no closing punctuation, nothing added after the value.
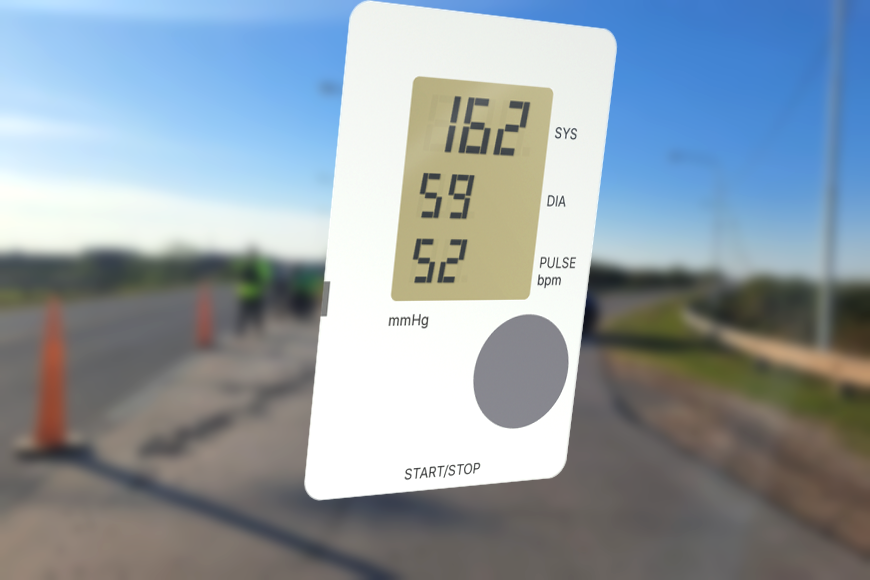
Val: 162 mmHg
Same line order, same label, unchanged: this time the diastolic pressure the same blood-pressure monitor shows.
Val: 59 mmHg
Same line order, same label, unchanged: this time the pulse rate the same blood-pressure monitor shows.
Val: 52 bpm
